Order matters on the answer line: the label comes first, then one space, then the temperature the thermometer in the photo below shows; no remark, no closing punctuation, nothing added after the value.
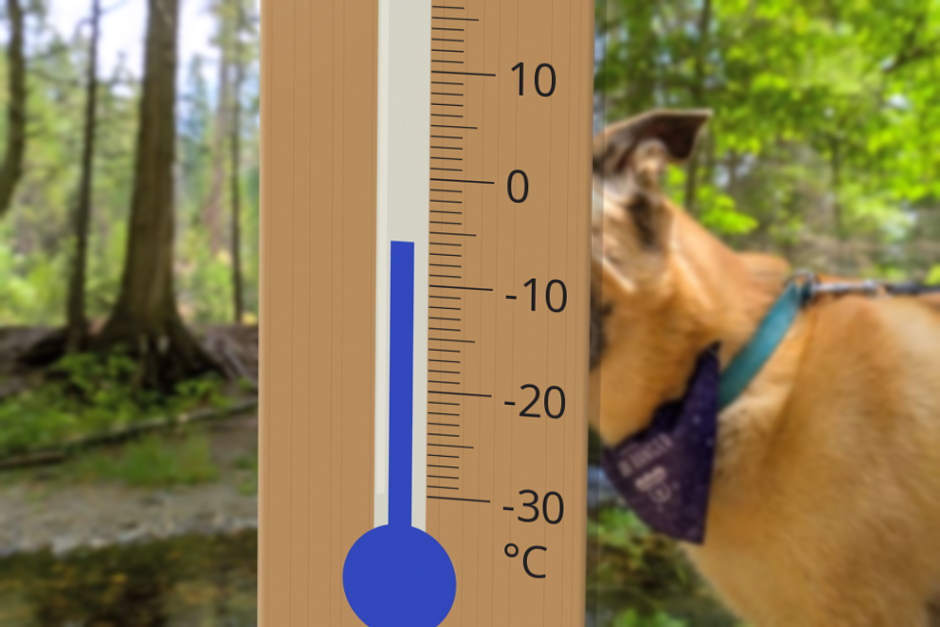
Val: -6 °C
